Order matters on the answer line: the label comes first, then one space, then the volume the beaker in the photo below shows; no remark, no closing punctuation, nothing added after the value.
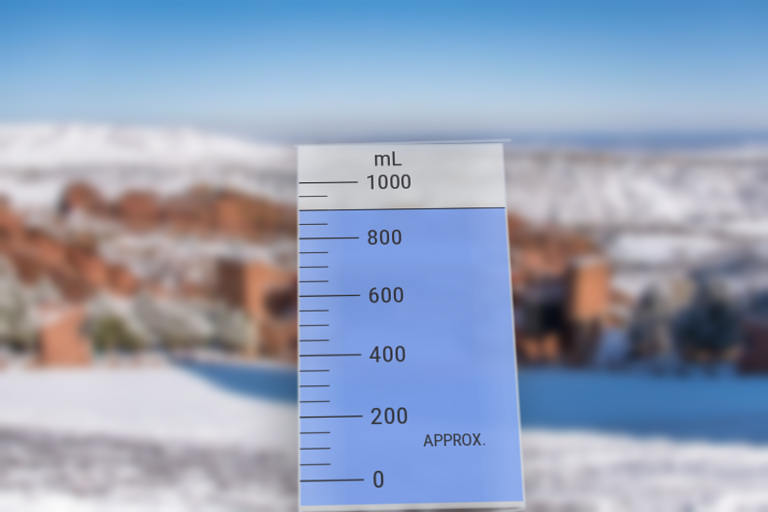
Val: 900 mL
